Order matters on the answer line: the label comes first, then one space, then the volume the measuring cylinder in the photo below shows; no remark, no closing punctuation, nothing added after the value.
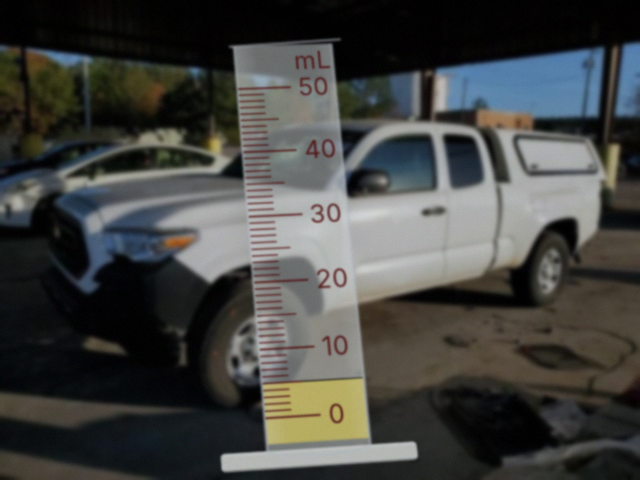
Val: 5 mL
